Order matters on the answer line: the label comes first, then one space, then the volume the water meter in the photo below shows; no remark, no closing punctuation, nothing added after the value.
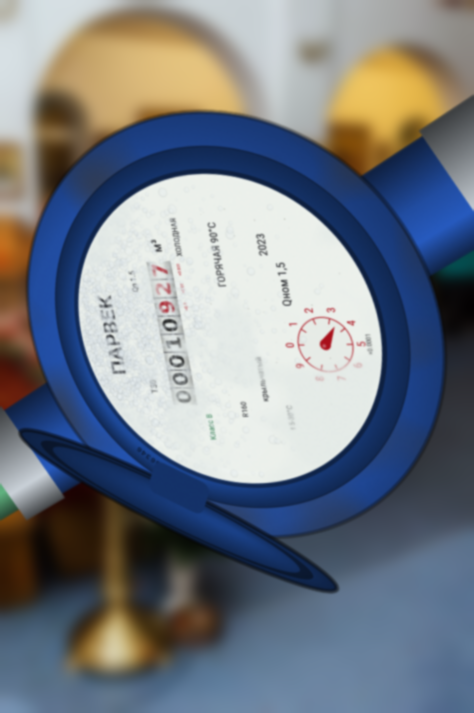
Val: 10.9273 m³
